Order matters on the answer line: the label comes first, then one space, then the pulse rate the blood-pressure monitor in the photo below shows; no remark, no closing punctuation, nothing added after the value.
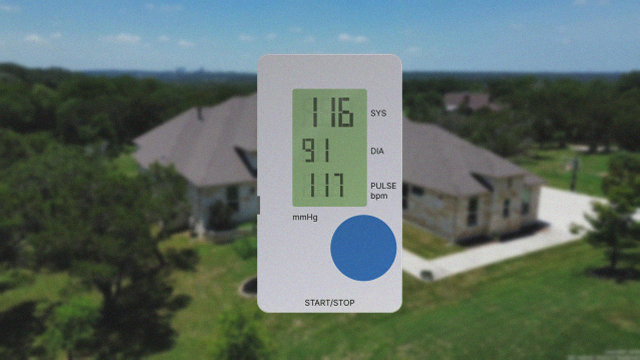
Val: 117 bpm
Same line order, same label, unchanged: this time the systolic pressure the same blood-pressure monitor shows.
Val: 116 mmHg
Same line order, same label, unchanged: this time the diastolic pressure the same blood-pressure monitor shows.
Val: 91 mmHg
